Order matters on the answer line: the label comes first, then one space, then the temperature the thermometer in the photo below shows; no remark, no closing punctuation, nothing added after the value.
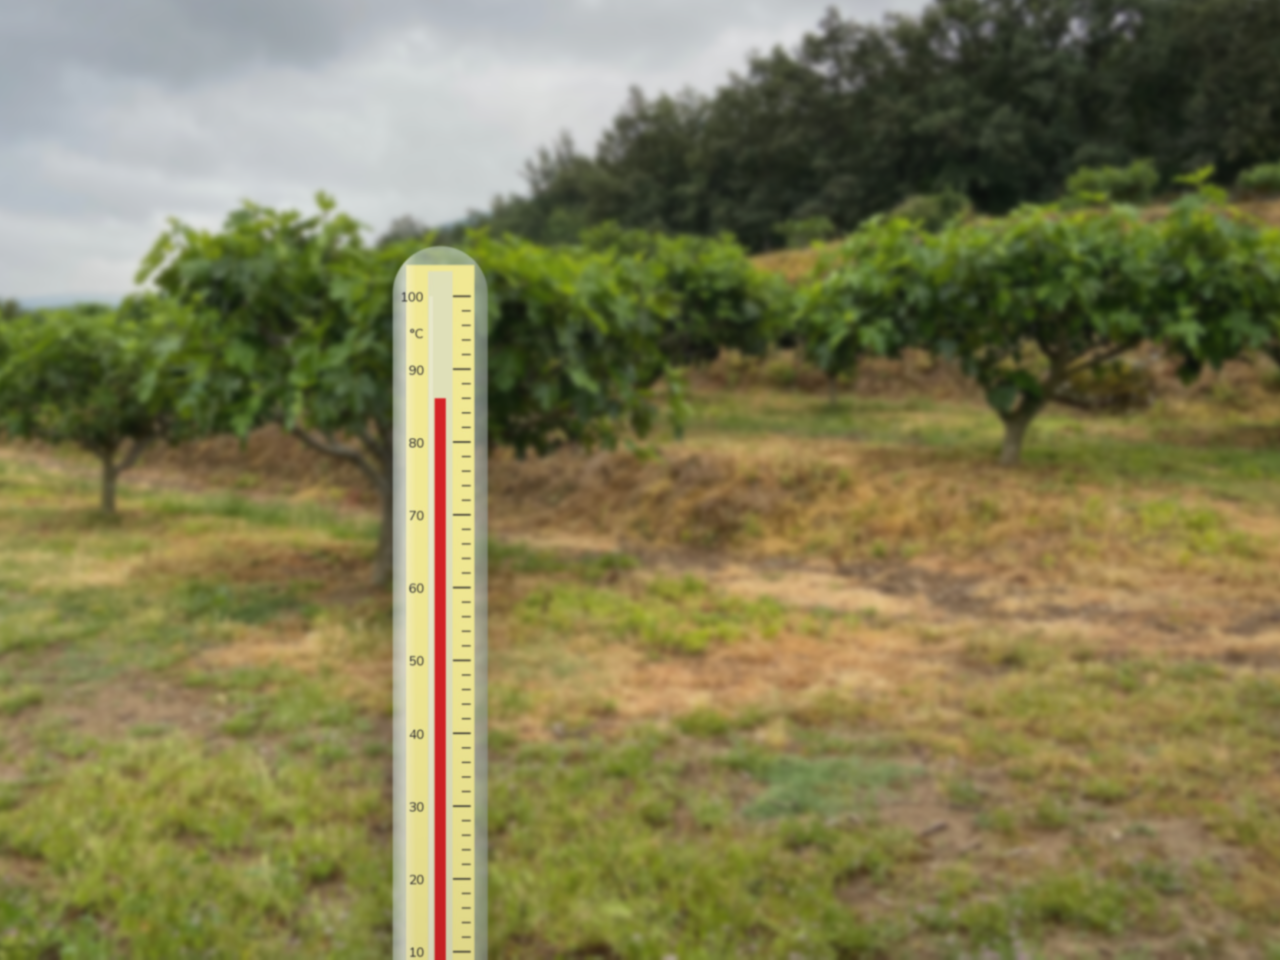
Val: 86 °C
